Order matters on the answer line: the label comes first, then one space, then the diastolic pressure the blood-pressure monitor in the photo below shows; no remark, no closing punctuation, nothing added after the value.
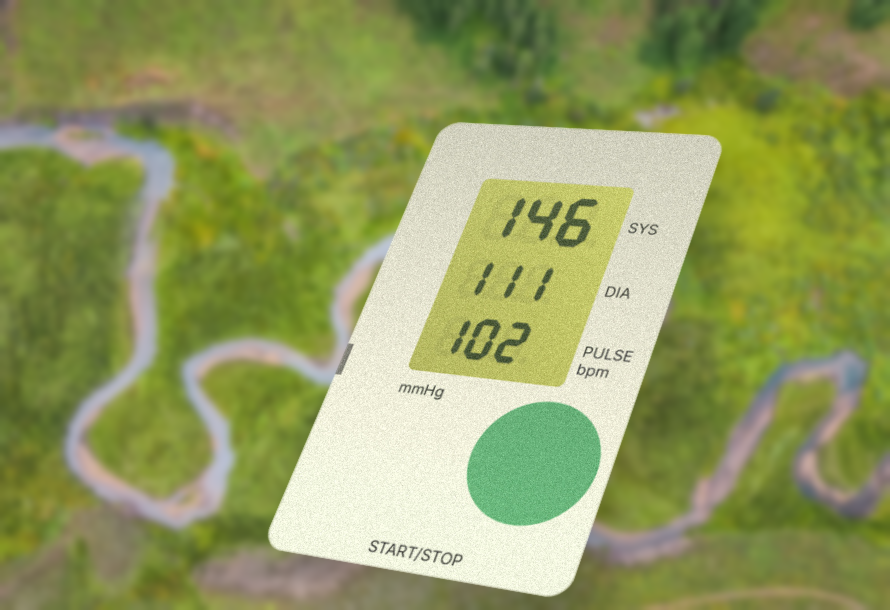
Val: 111 mmHg
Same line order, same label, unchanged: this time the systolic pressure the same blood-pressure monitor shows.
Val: 146 mmHg
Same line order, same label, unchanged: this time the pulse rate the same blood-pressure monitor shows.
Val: 102 bpm
